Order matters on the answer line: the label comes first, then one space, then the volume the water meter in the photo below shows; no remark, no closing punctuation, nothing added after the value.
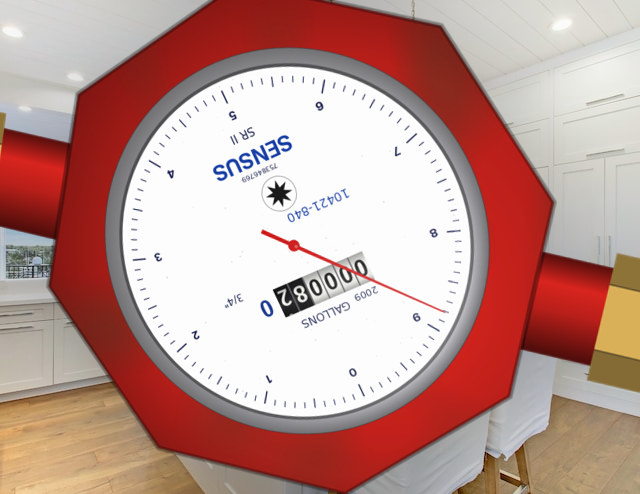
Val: 818.8 gal
